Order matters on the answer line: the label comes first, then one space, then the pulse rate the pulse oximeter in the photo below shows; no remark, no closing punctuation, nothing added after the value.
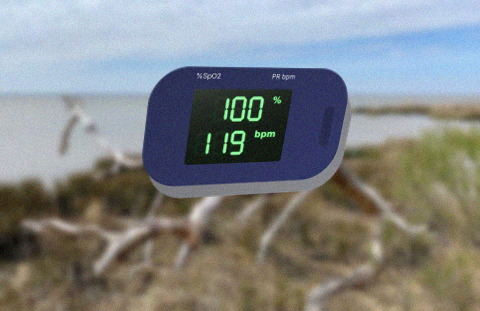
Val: 119 bpm
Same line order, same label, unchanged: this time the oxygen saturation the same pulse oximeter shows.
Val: 100 %
